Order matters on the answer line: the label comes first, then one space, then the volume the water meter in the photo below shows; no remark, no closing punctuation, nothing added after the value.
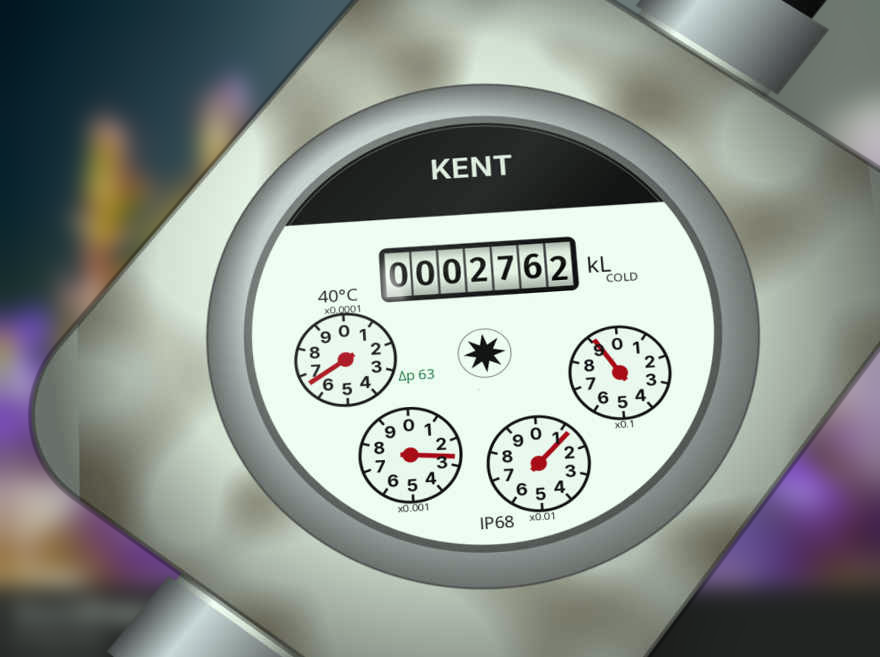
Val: 2761.9126 kL
